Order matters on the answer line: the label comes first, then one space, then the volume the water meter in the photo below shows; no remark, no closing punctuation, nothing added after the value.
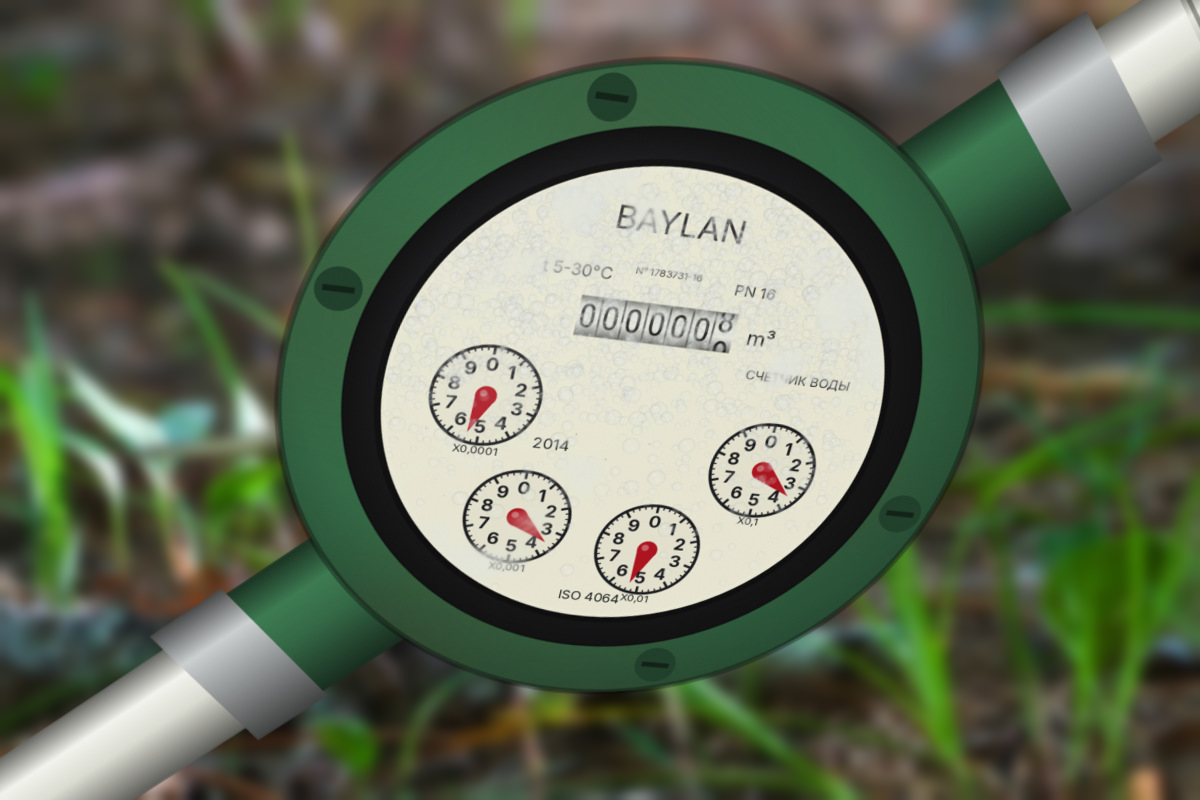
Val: 8.3535 m³
